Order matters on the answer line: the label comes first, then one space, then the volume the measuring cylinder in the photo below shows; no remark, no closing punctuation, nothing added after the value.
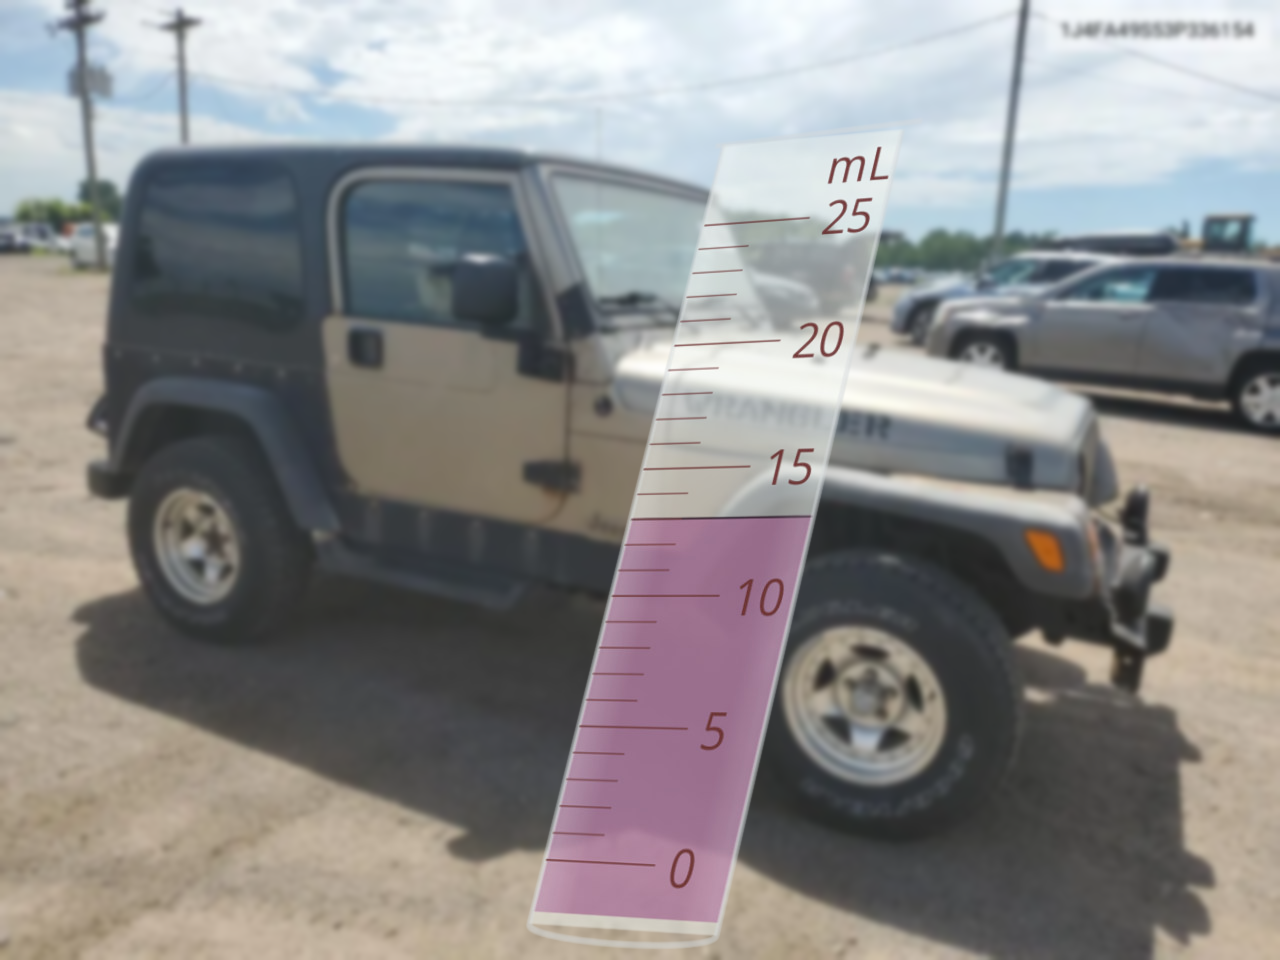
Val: 13 mL
